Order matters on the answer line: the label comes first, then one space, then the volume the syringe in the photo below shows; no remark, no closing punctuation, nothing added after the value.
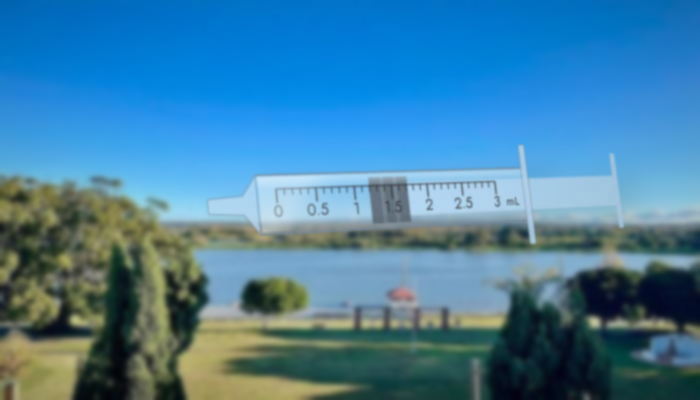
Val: 1.2 mL
